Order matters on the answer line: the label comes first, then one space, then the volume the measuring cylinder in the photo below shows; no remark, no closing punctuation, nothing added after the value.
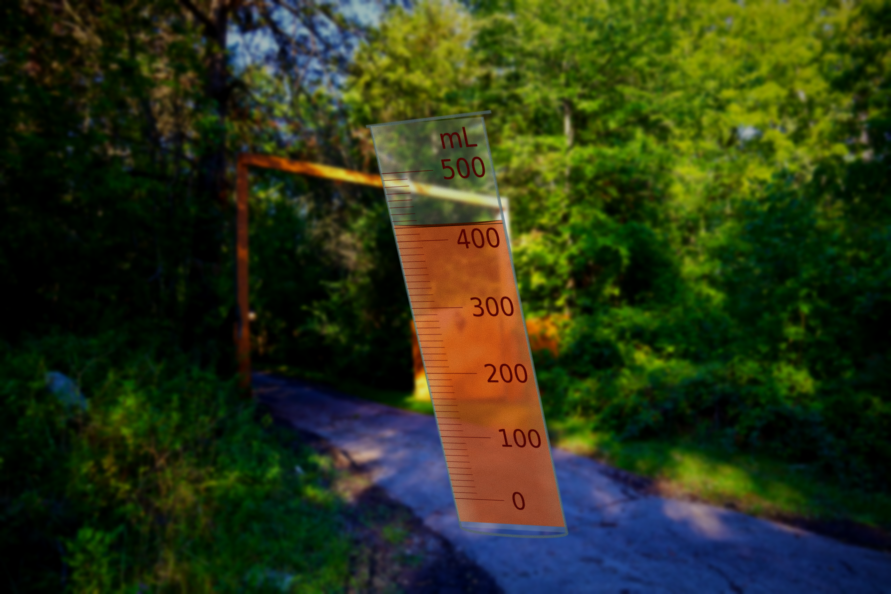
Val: 420 mL
